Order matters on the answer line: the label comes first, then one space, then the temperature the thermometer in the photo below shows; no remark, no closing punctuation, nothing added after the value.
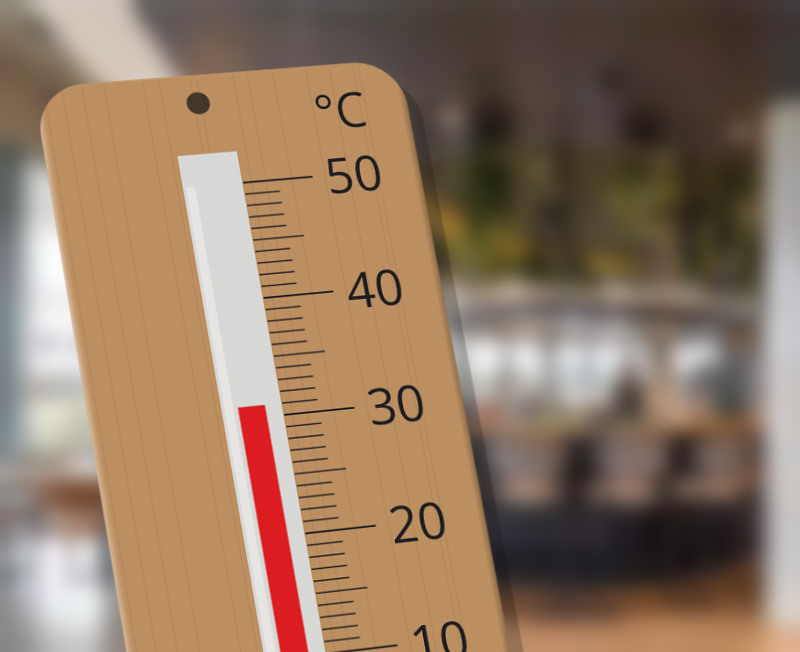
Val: 31 °C
